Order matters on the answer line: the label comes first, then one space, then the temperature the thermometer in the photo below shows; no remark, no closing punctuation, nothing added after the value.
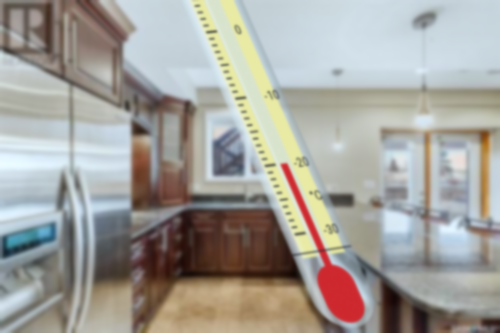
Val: -20 °C
